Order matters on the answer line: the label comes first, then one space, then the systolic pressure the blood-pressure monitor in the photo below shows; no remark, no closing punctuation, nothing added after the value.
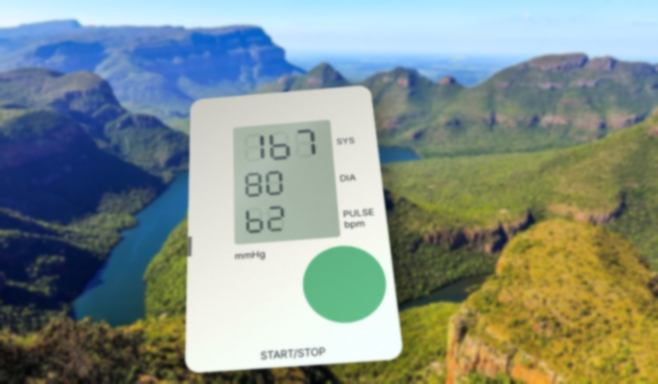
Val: 167 mmHg
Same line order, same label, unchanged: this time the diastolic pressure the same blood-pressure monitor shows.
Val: 80 mmHg
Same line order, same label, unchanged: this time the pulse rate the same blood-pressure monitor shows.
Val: 62 bpm
